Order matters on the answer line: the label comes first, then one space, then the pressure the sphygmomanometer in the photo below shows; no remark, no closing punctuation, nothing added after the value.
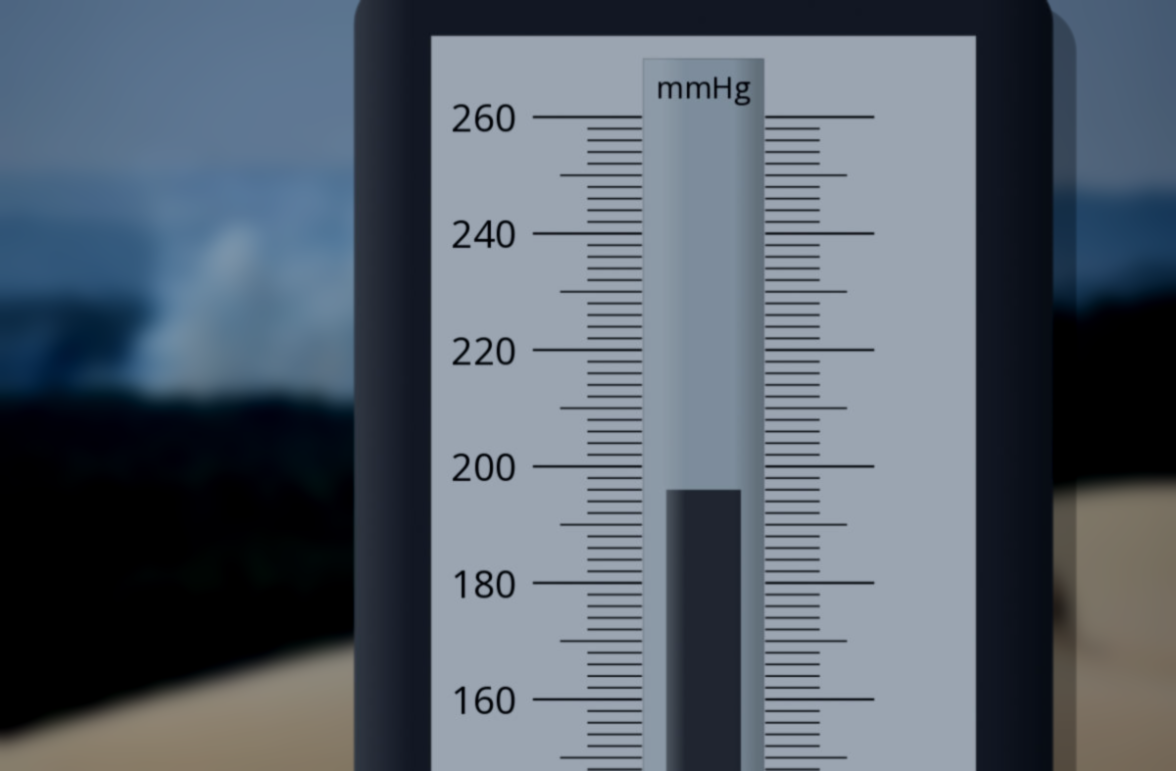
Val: 196 mmHg
